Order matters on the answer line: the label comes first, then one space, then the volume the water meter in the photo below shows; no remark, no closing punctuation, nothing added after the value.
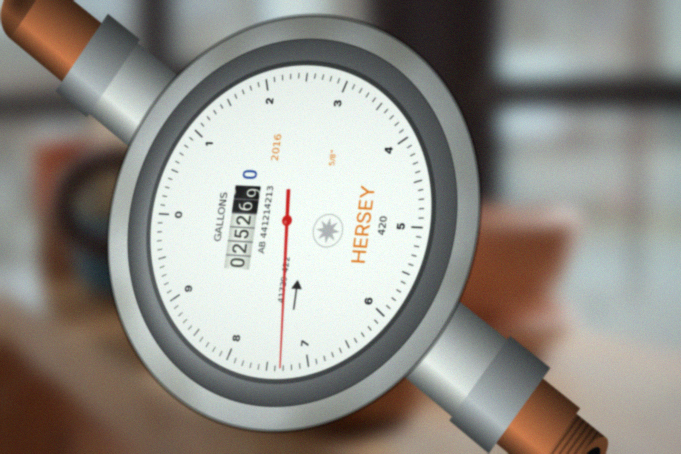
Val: 252687.3 gal
